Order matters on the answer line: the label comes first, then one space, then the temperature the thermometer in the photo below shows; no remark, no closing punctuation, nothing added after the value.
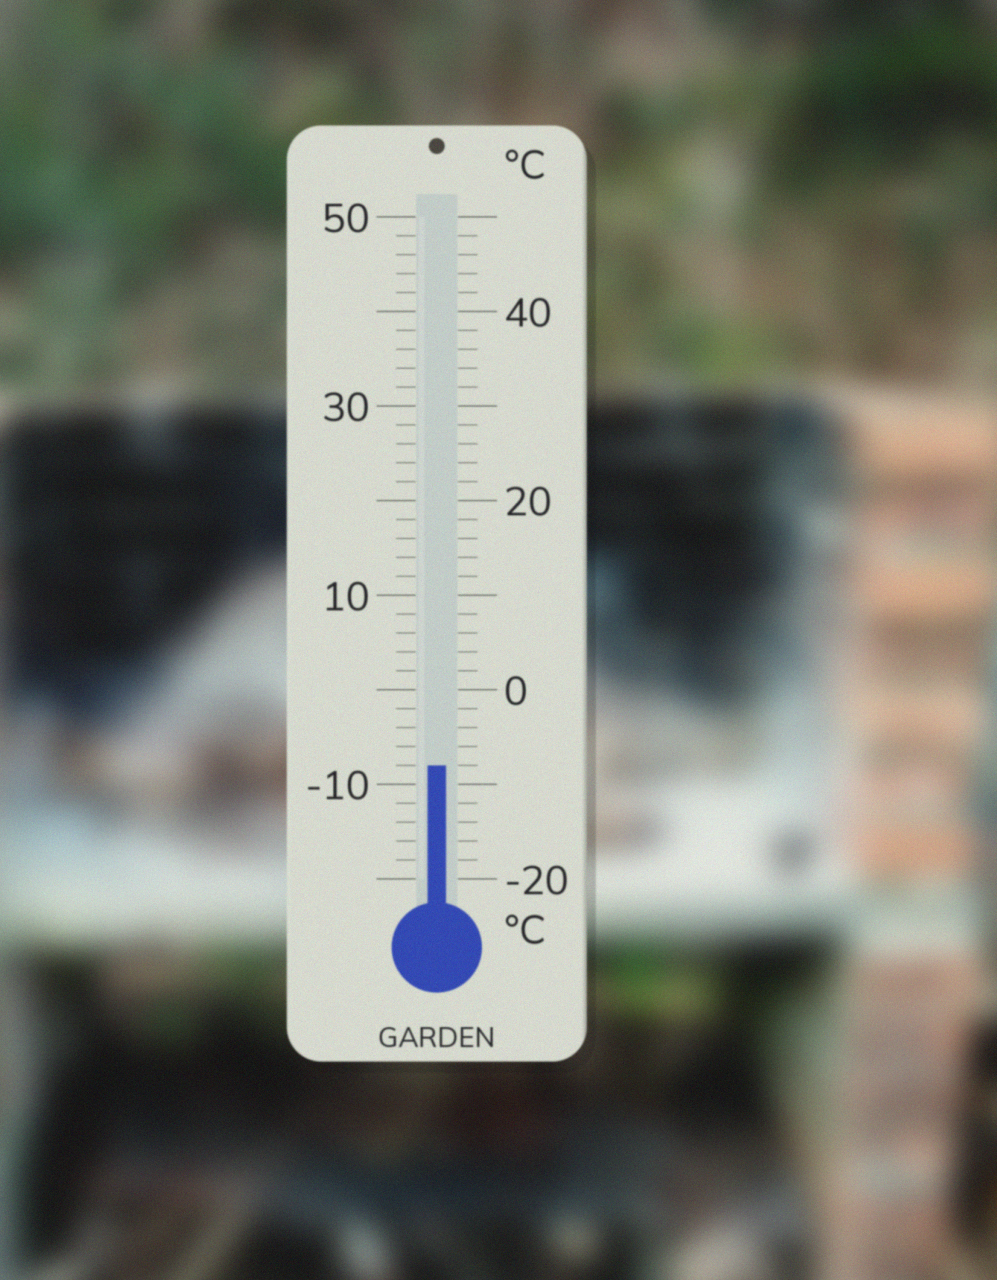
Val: -8 °C
